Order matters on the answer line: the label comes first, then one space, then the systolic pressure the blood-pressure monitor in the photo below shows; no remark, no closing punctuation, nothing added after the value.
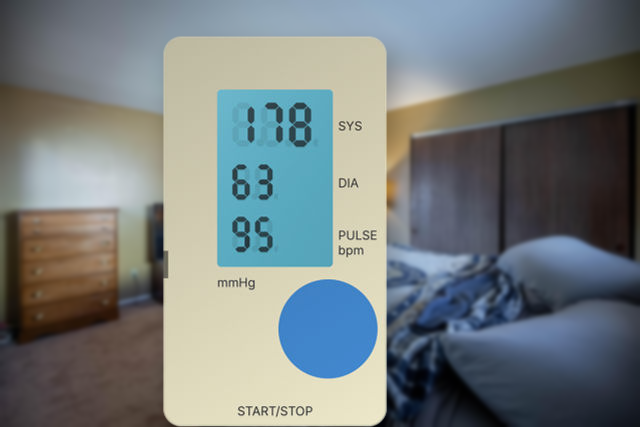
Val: 178 mmHg
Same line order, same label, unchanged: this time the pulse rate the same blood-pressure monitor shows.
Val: 95 bpm
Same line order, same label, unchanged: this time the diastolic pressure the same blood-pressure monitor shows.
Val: 63 mmHg
